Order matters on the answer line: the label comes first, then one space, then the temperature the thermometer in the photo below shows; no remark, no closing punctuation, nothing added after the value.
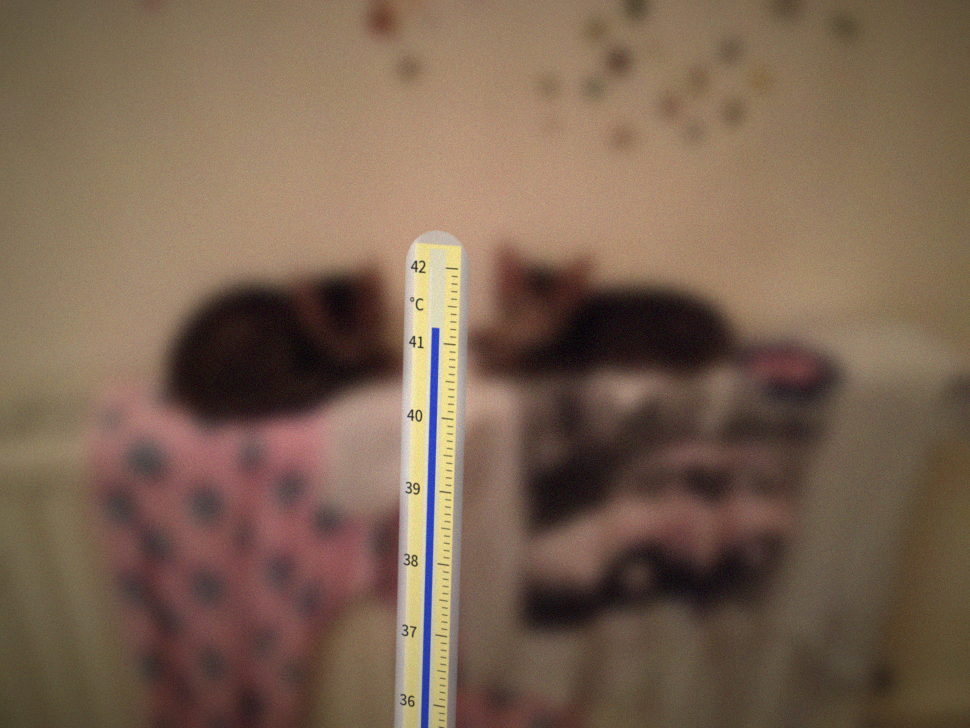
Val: 41.2 °C
